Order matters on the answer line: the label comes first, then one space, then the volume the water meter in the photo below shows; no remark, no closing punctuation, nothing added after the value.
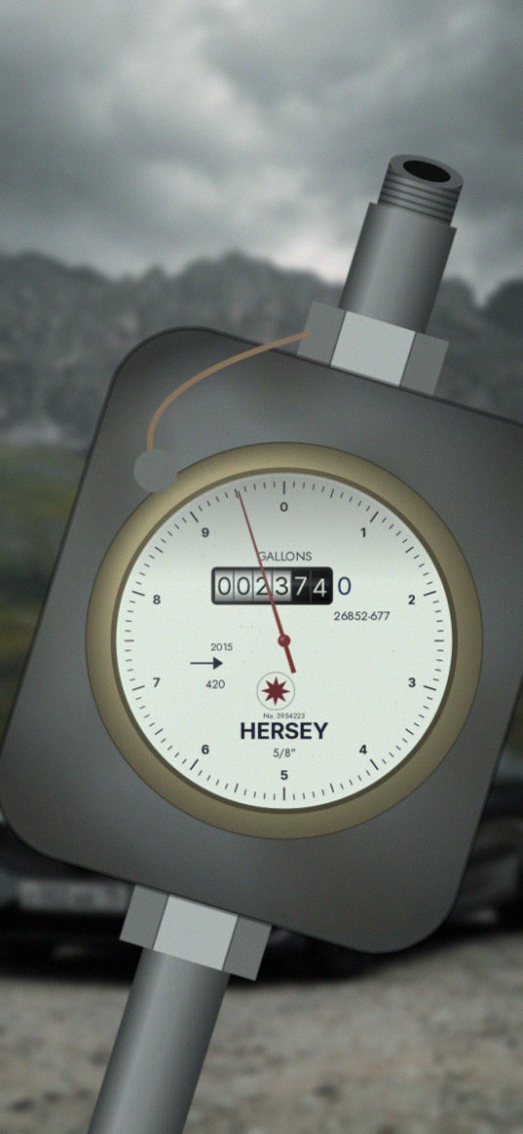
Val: 23739.5 gal
